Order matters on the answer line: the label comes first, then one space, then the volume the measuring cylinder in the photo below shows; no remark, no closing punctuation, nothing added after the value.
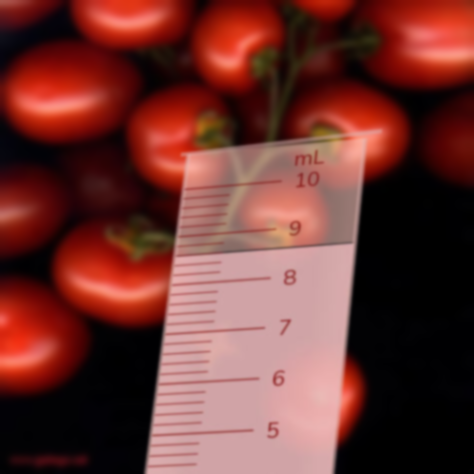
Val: 8.6 mL
